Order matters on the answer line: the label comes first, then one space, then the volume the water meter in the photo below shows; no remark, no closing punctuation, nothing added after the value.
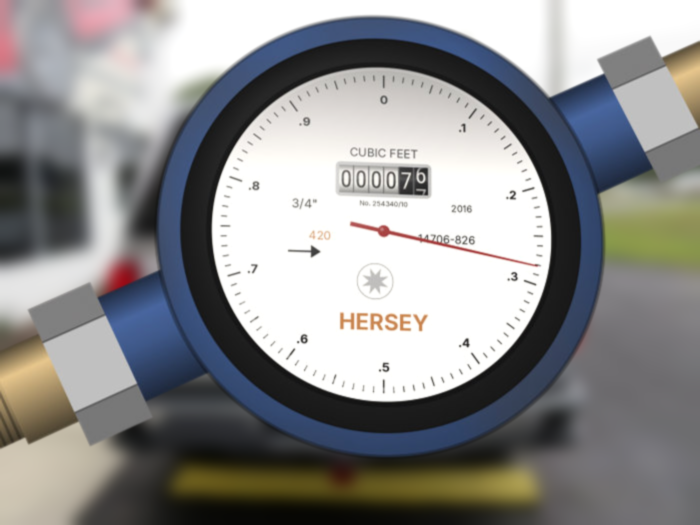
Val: 76.28 ft³
